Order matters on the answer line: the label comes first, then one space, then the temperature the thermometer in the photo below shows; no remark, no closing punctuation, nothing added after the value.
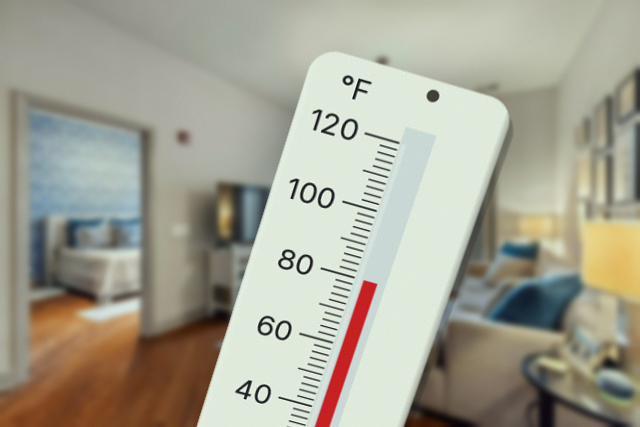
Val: 80 °F
